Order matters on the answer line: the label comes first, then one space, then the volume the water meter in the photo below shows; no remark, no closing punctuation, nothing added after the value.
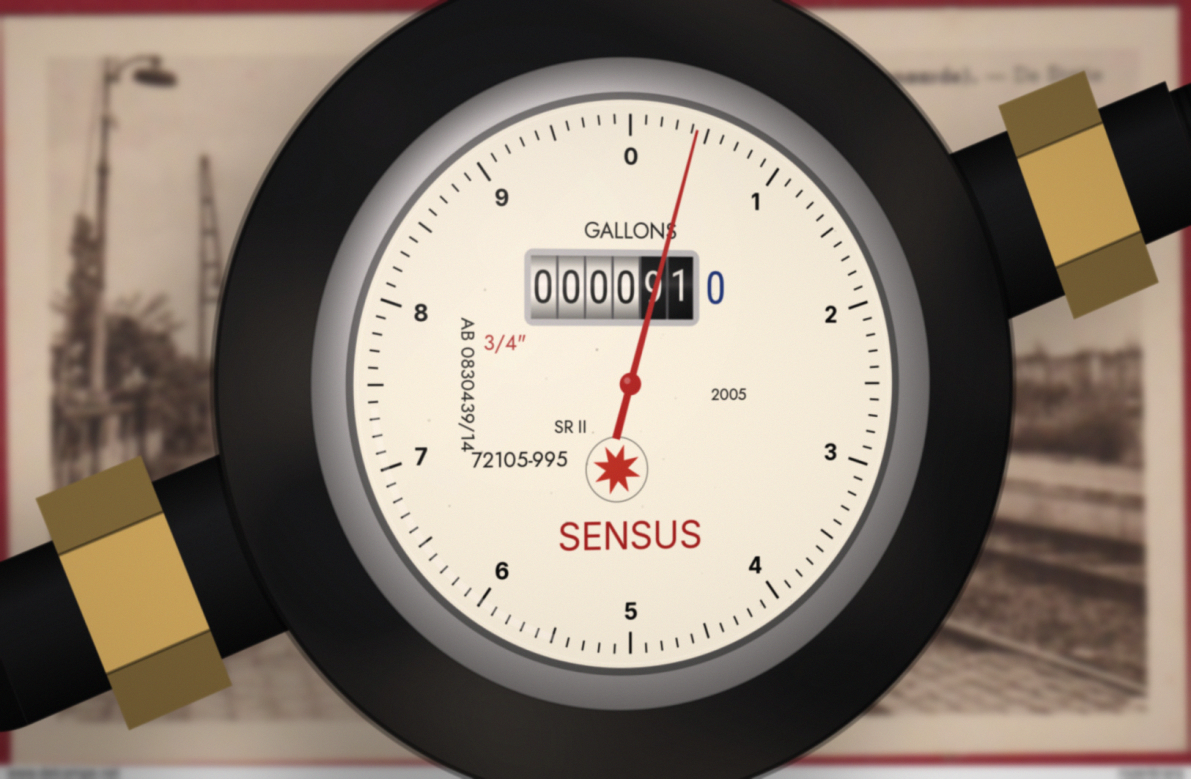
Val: 910.4 gal
